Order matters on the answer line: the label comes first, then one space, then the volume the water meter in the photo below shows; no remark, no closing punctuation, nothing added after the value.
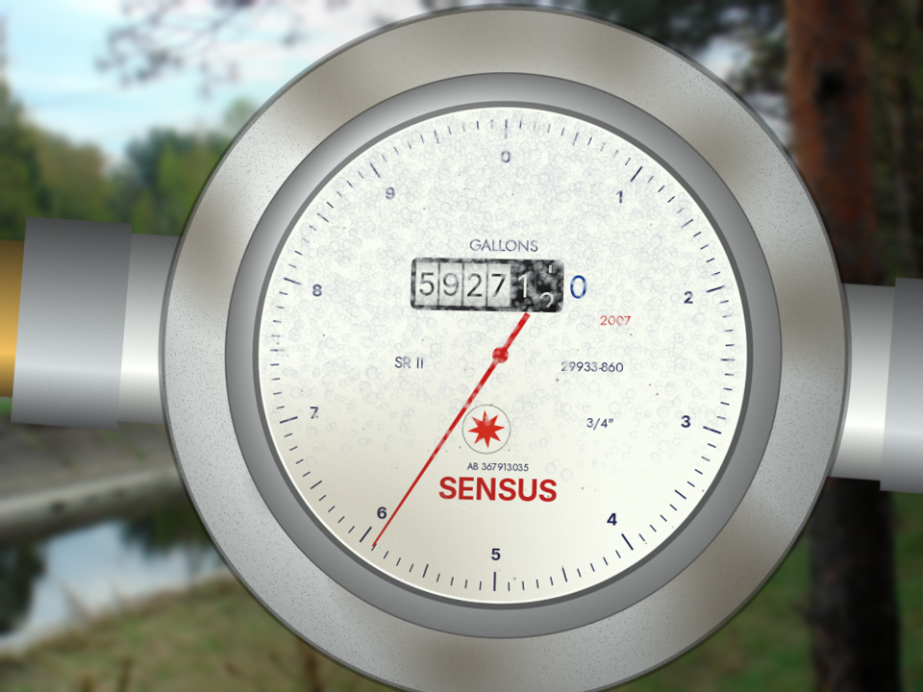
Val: 5927115.9 gal
